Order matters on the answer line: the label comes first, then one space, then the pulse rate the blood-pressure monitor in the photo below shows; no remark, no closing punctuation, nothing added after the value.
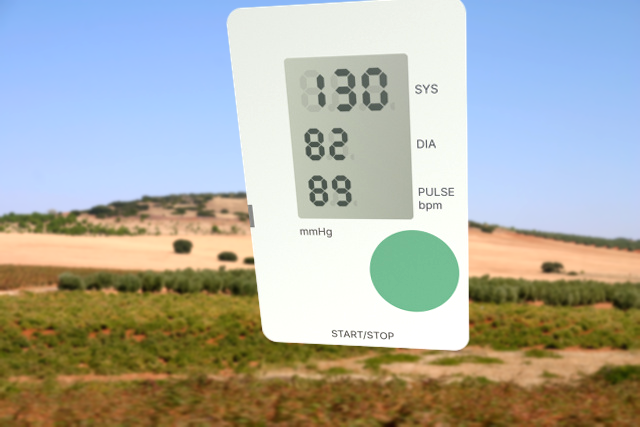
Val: 89 bpm
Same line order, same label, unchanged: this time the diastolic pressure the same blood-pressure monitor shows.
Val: 82 mmHg
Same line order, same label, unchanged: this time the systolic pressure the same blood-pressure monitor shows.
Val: 130 mmHg
